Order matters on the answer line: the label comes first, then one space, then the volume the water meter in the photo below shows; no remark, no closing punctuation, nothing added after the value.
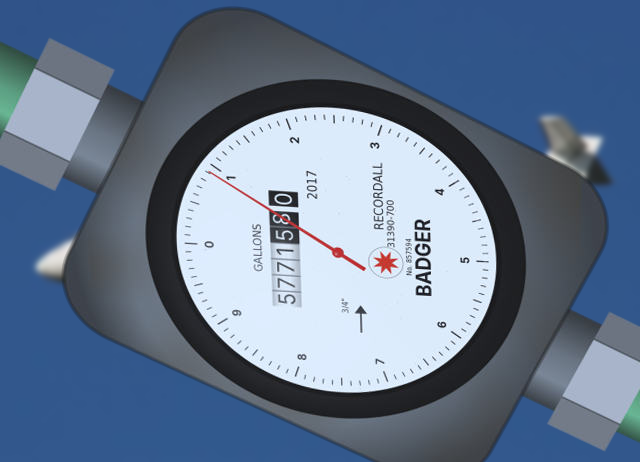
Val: 5771580.9 gal
